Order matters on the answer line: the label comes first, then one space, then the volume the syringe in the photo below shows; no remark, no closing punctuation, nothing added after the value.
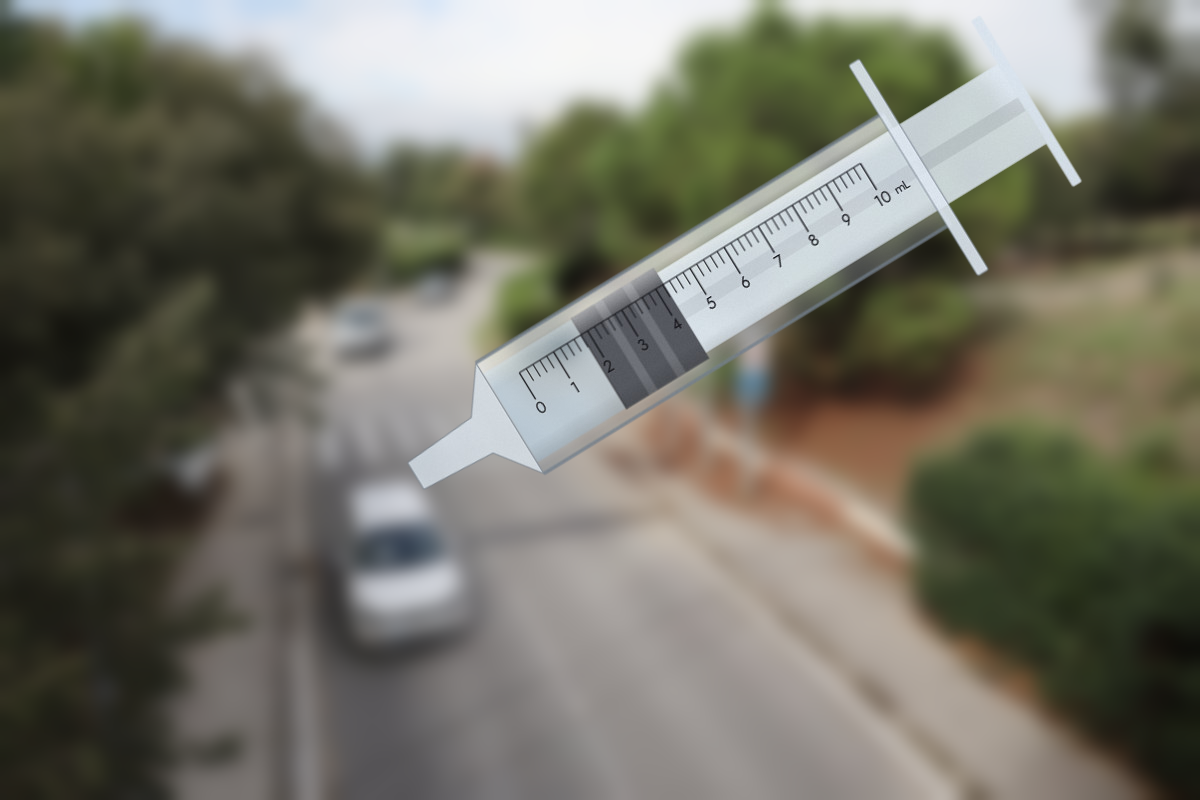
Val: 1.8 mL
